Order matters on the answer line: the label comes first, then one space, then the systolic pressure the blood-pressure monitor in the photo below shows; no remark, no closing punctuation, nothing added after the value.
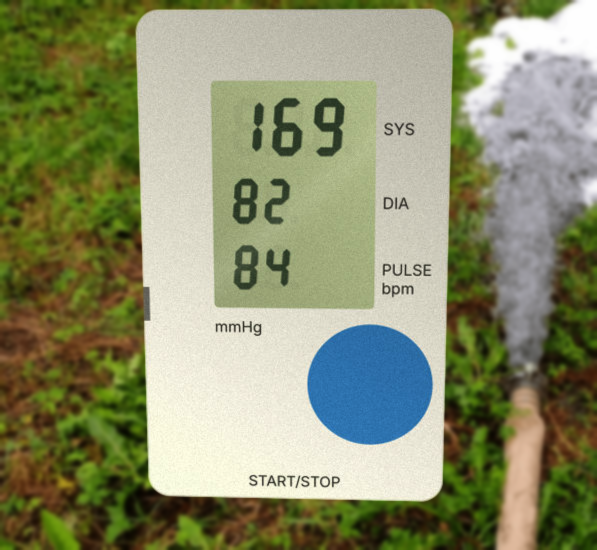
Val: 169 mmHg
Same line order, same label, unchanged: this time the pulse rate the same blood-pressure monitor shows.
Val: 84 bpm
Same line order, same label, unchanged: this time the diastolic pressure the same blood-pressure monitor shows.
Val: 82 mmHg
